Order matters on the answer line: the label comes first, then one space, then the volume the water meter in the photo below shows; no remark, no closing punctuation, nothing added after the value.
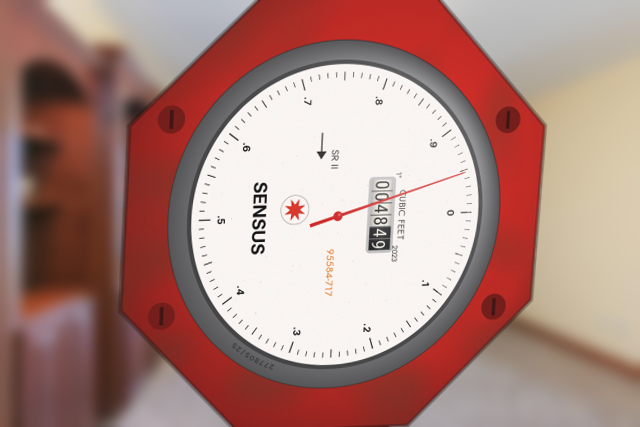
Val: 4848.95 ft³
